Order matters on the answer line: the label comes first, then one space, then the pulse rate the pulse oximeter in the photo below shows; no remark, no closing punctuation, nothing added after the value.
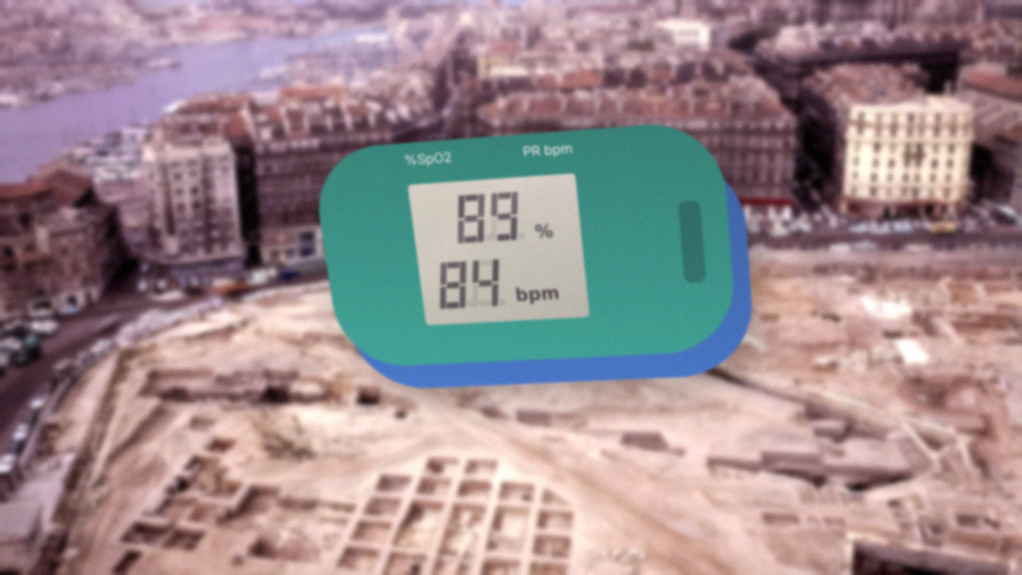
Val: 84 bpm
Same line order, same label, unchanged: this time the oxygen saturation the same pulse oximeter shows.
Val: 89 %
